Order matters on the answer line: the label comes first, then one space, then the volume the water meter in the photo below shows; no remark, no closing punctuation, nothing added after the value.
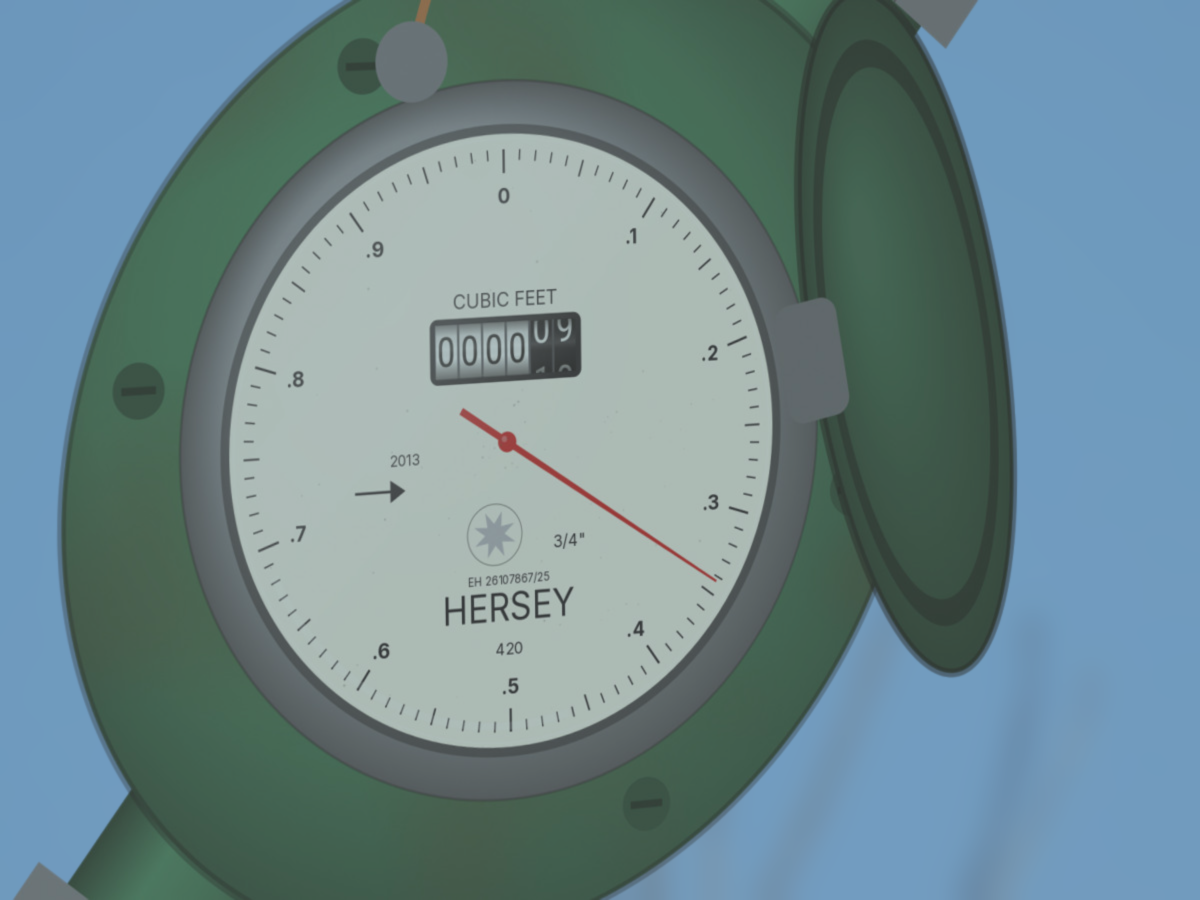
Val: 9.34 ft³
